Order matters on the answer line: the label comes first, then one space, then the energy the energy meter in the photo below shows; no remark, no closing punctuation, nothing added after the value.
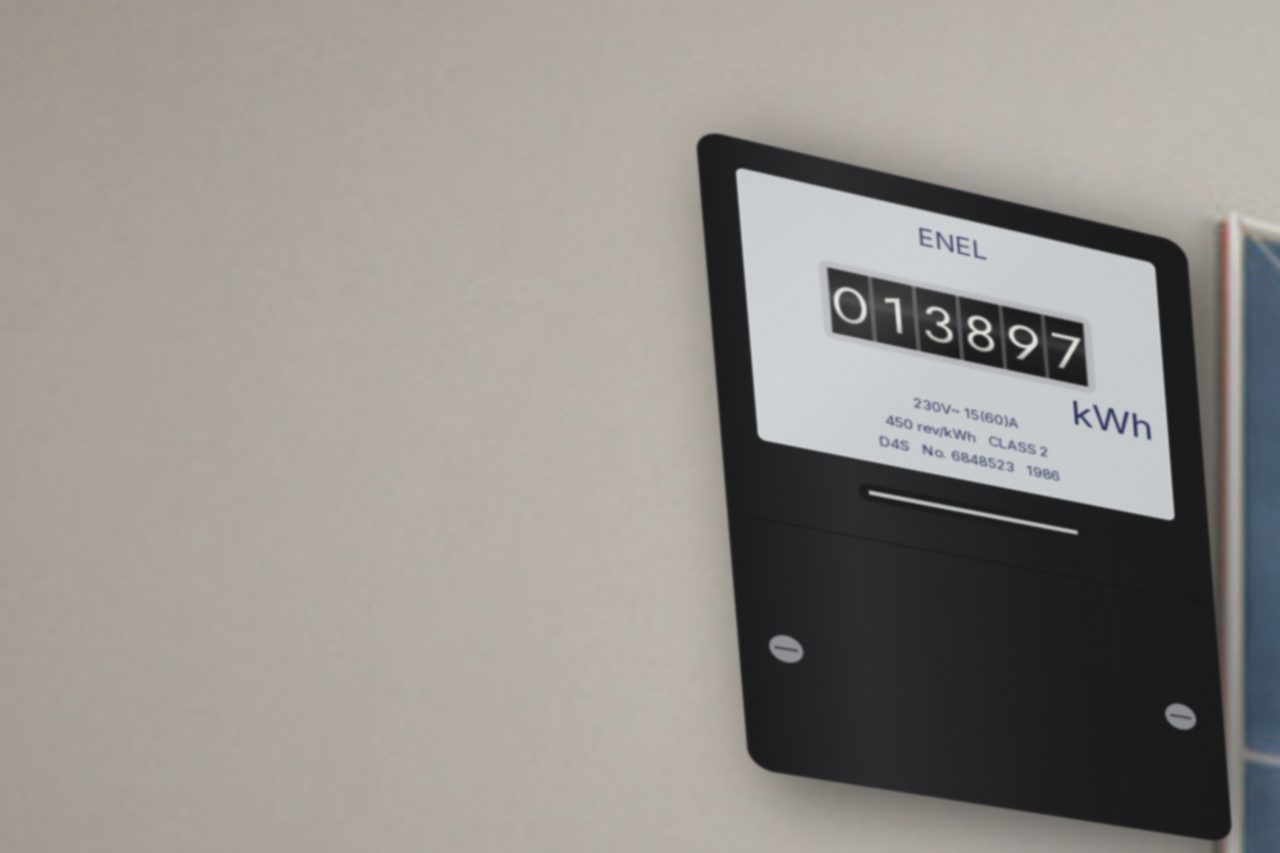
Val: 13897 kWh
